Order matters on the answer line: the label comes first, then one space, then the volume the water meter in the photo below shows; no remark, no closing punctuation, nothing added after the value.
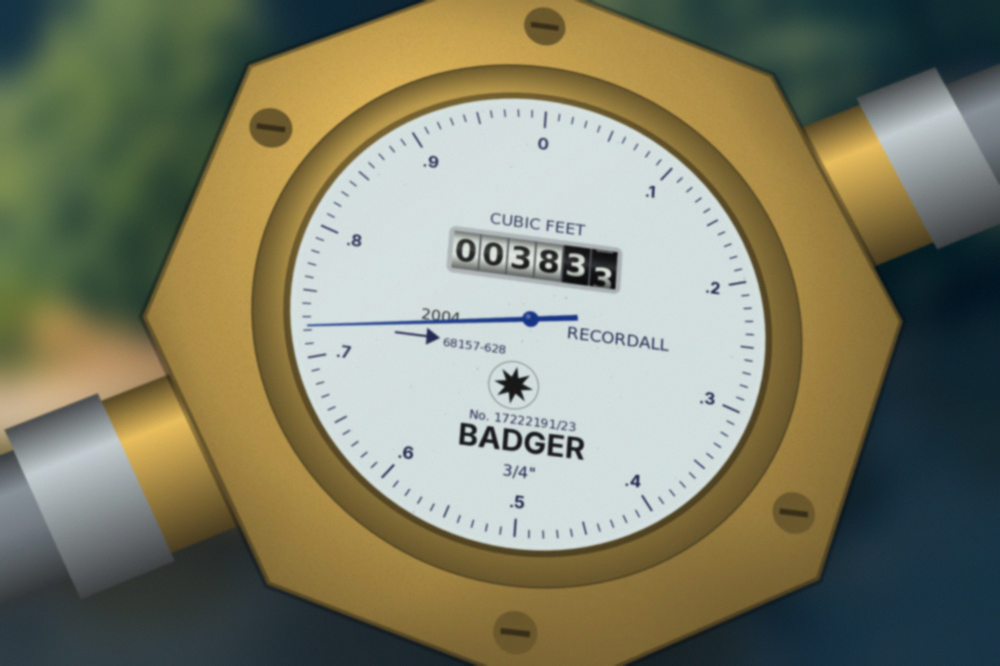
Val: 3832.72 ft³
